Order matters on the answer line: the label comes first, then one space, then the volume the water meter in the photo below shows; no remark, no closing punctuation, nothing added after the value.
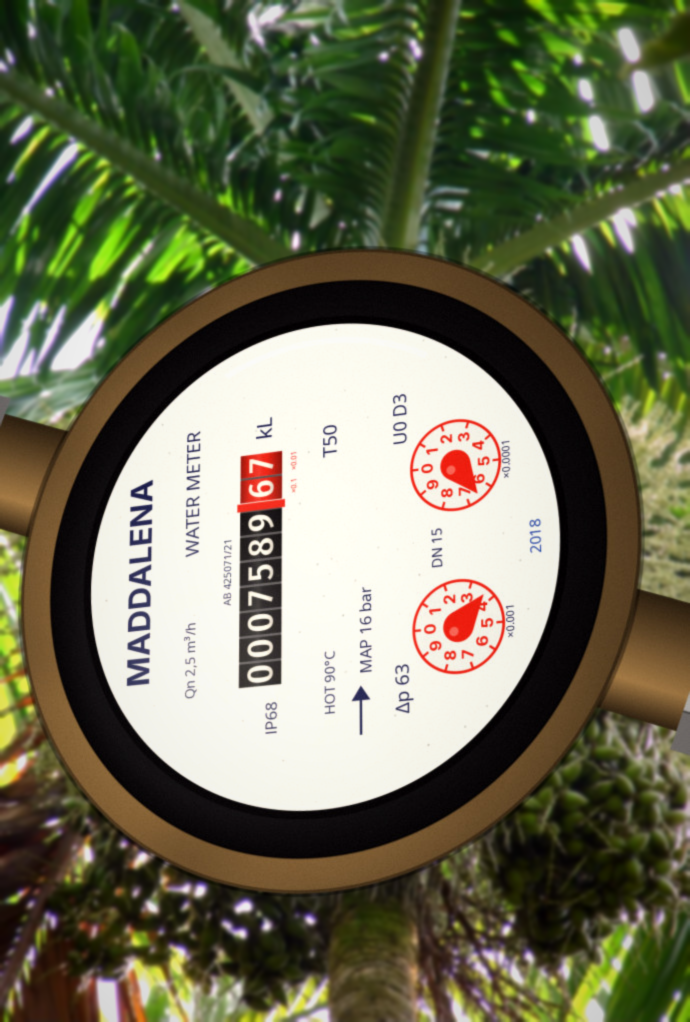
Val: 7589.6736 kL
